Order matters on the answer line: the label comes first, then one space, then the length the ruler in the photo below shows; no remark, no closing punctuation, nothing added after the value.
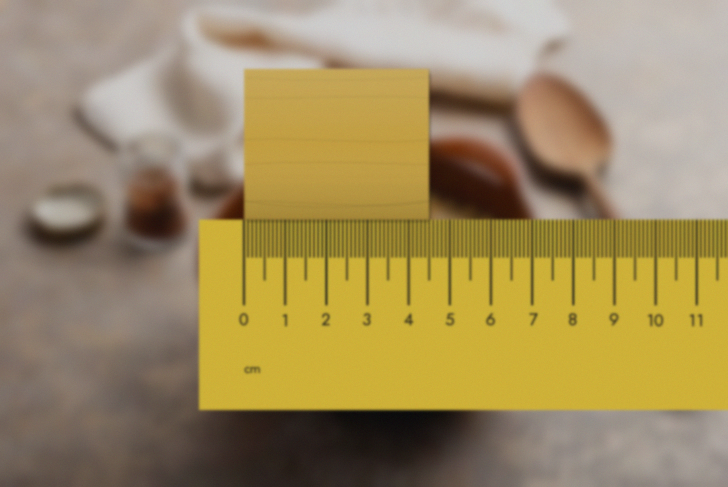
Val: 4.5 cm
